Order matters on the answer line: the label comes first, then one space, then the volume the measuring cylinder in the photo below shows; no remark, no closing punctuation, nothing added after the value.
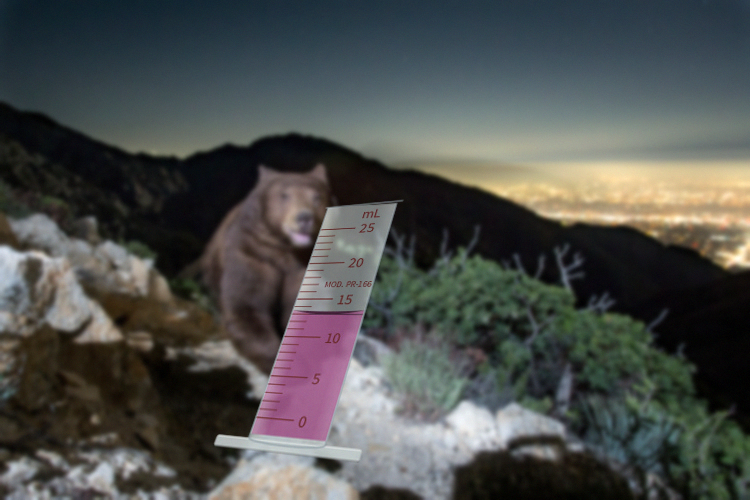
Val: 13 mL
